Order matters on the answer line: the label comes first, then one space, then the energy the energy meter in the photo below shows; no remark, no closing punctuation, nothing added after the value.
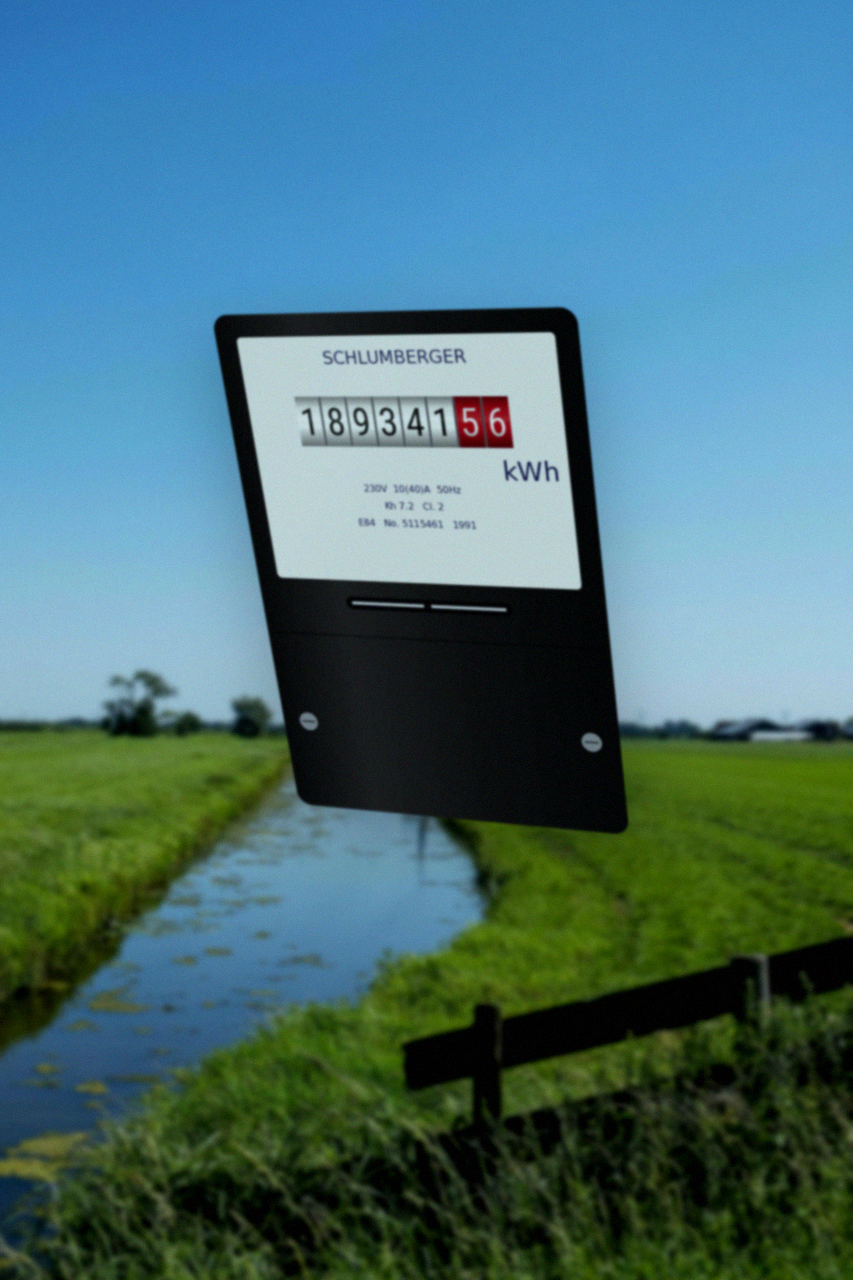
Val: 189341.56 kWh
